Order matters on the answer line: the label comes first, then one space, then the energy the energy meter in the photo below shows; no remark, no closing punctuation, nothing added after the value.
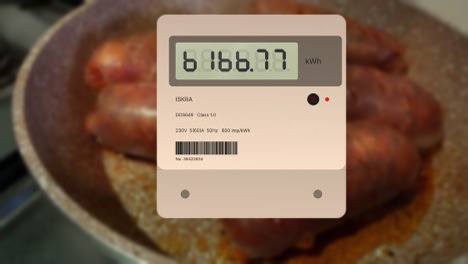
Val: 6166.77 kWh
